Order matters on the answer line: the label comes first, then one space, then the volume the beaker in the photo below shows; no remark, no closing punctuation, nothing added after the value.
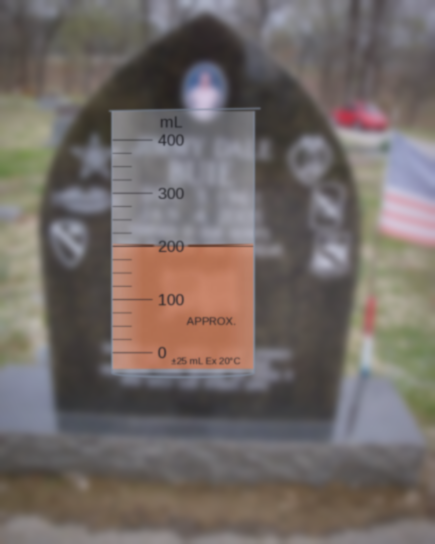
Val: 200 mL
